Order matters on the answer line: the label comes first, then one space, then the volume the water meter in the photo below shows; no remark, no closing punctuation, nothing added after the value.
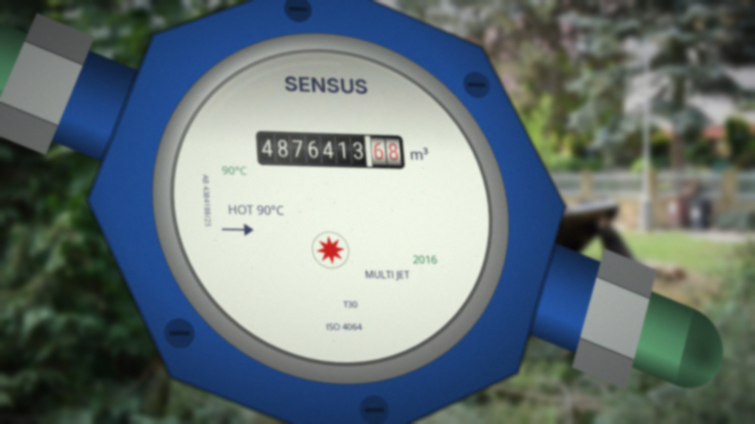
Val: 4876413.68 m³
